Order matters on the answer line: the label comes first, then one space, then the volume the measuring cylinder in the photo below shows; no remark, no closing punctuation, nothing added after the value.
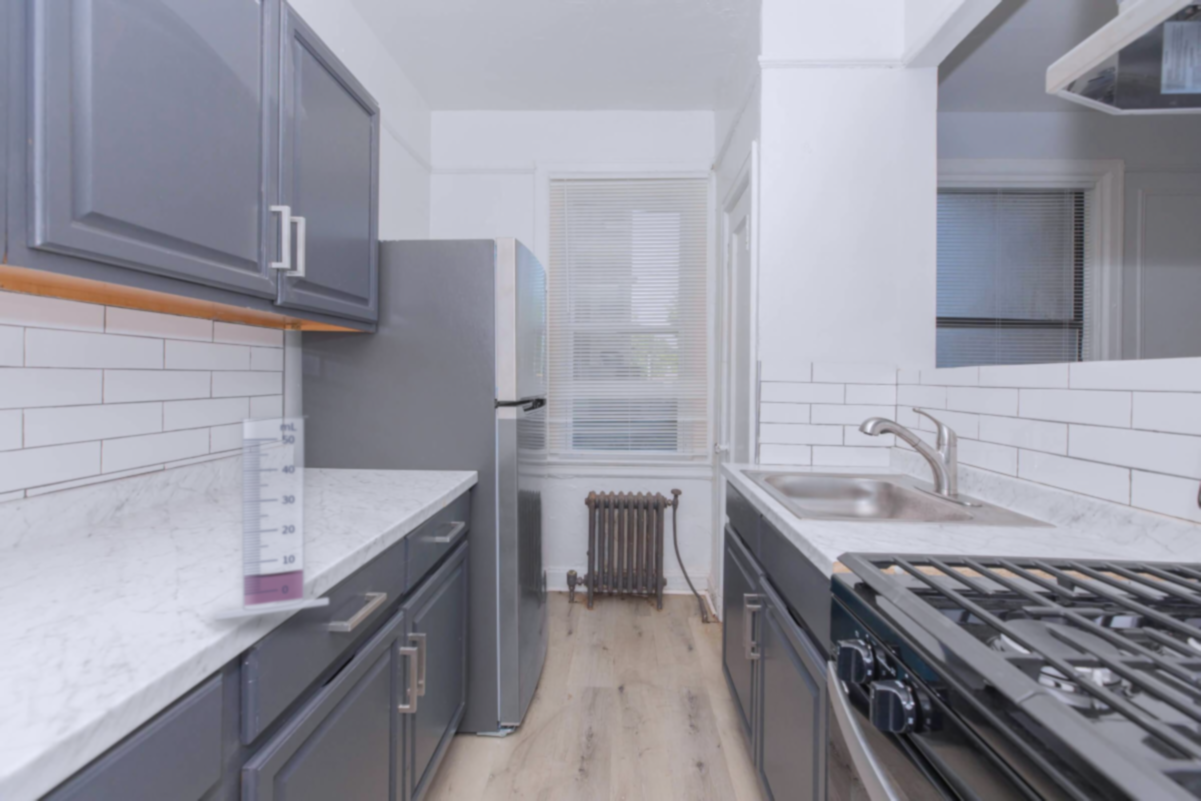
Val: 5 mL
